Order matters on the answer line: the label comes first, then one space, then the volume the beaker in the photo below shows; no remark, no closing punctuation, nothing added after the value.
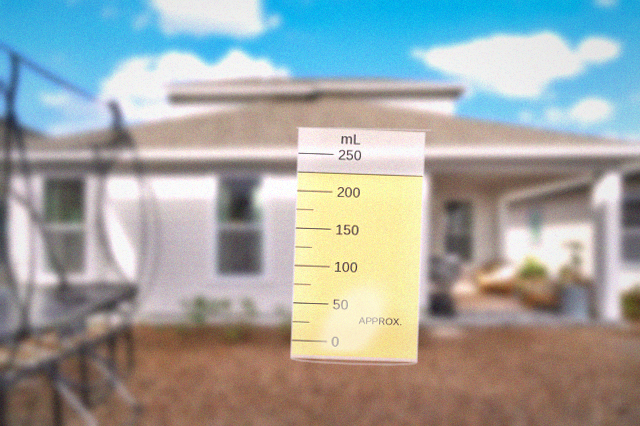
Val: 225 mL
